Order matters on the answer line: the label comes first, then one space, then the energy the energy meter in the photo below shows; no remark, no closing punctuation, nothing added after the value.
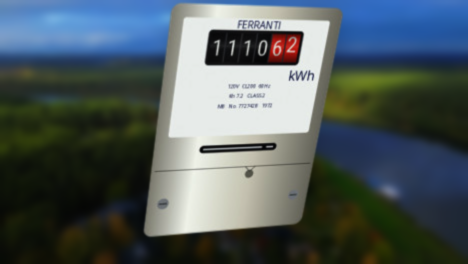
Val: 1110.62 kWh
